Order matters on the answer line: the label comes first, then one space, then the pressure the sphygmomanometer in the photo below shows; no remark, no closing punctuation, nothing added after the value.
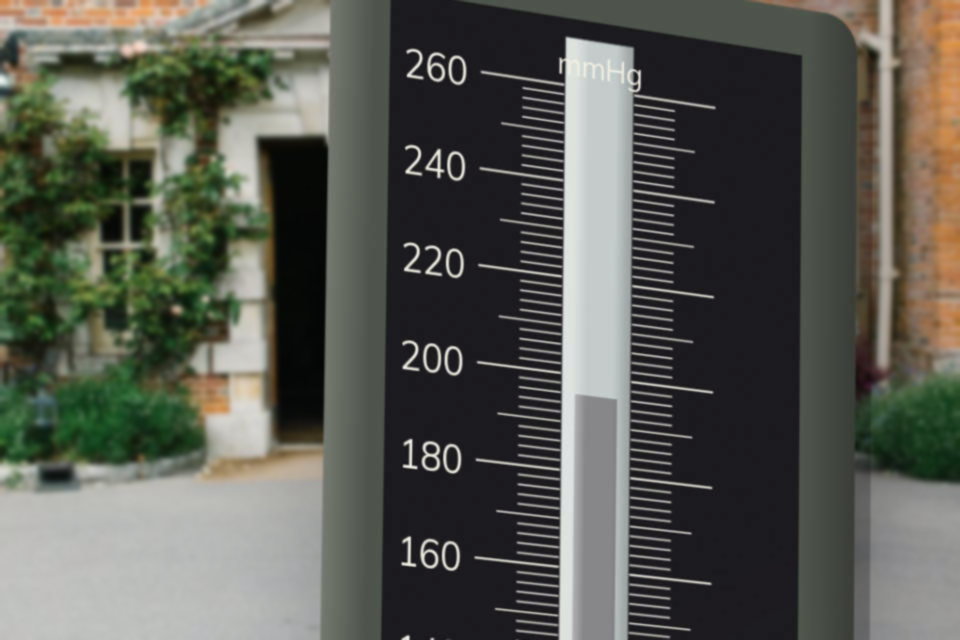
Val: 196 mmHg
